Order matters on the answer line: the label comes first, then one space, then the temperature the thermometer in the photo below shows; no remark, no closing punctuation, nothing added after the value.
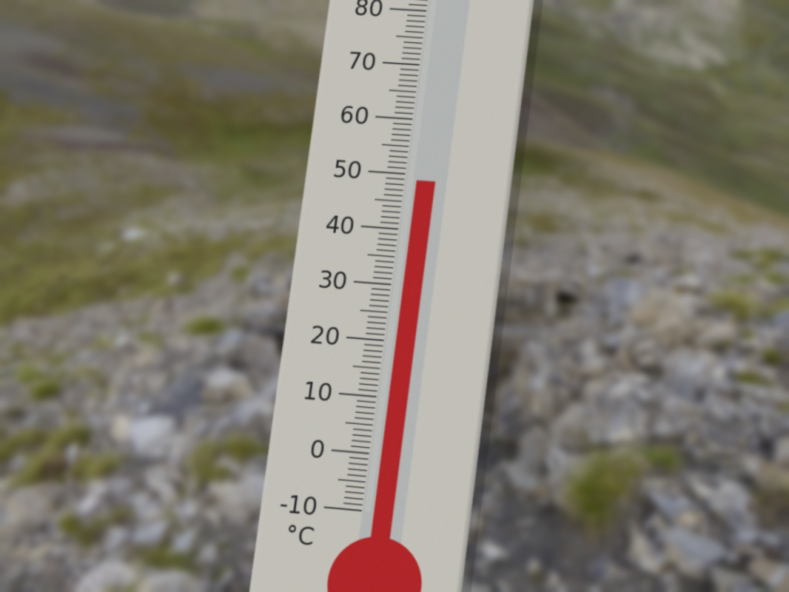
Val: 49 °C
